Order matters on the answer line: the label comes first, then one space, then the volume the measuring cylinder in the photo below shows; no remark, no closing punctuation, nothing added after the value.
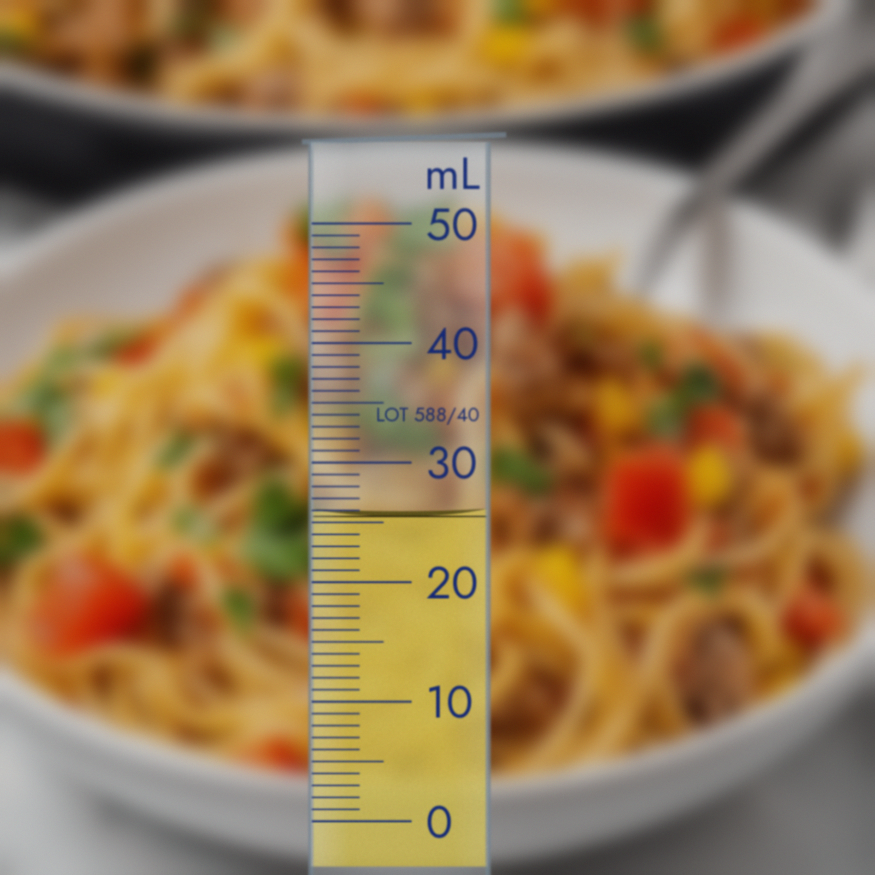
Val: 25.5 mL
